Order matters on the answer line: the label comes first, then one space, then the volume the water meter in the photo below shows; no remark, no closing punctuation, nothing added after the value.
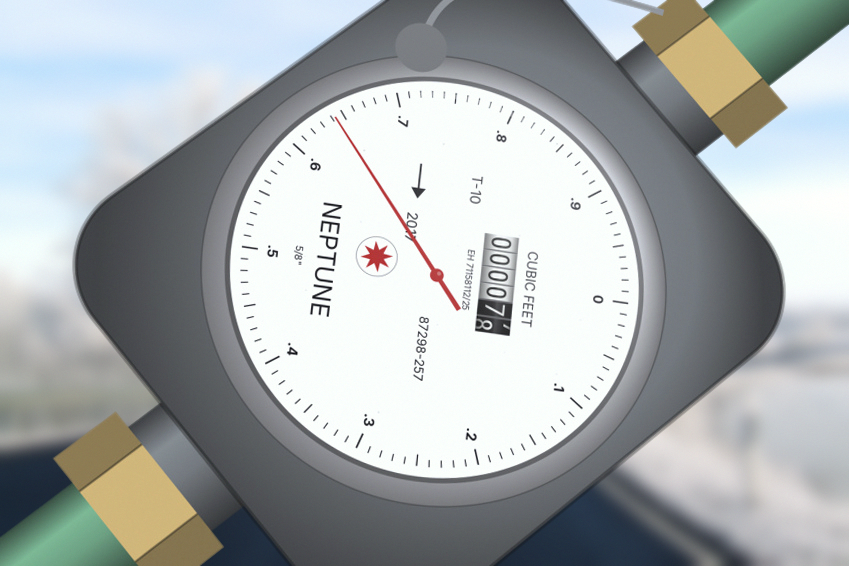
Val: 77.64 ft³
